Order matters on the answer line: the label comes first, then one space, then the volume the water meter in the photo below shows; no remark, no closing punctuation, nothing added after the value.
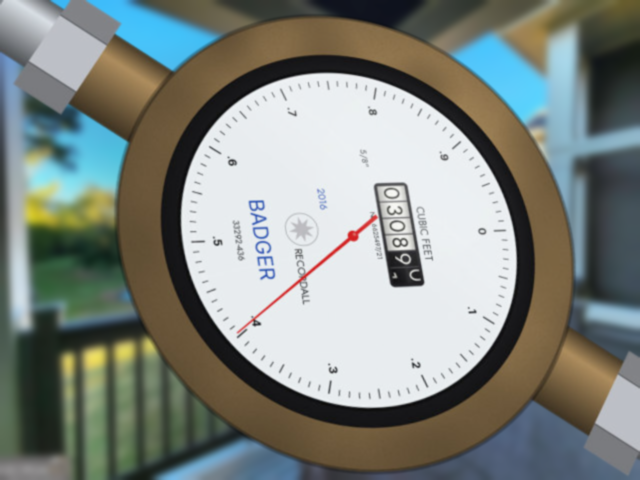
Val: 30890.40 ft³
